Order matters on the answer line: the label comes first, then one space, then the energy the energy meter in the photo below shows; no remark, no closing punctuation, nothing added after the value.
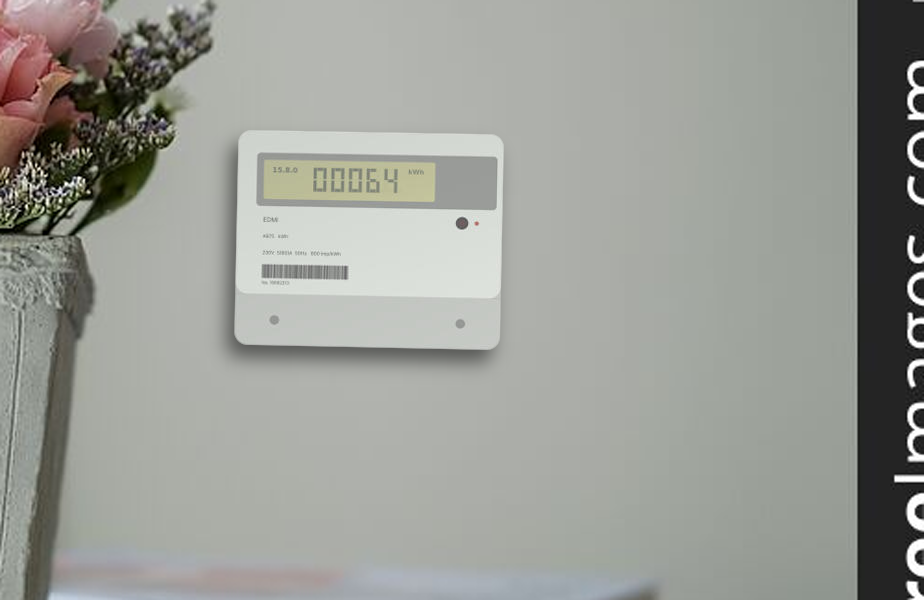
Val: 64 kWh
